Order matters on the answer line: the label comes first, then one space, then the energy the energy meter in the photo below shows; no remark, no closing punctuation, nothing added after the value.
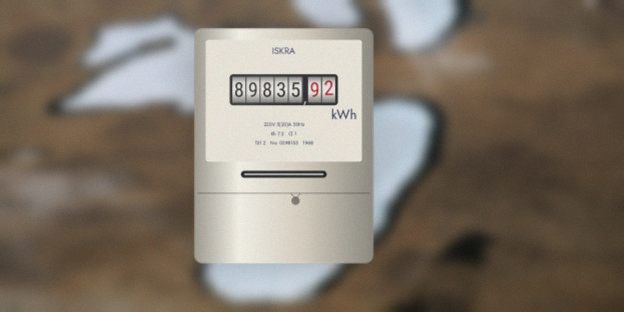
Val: 89835.92 kWh
